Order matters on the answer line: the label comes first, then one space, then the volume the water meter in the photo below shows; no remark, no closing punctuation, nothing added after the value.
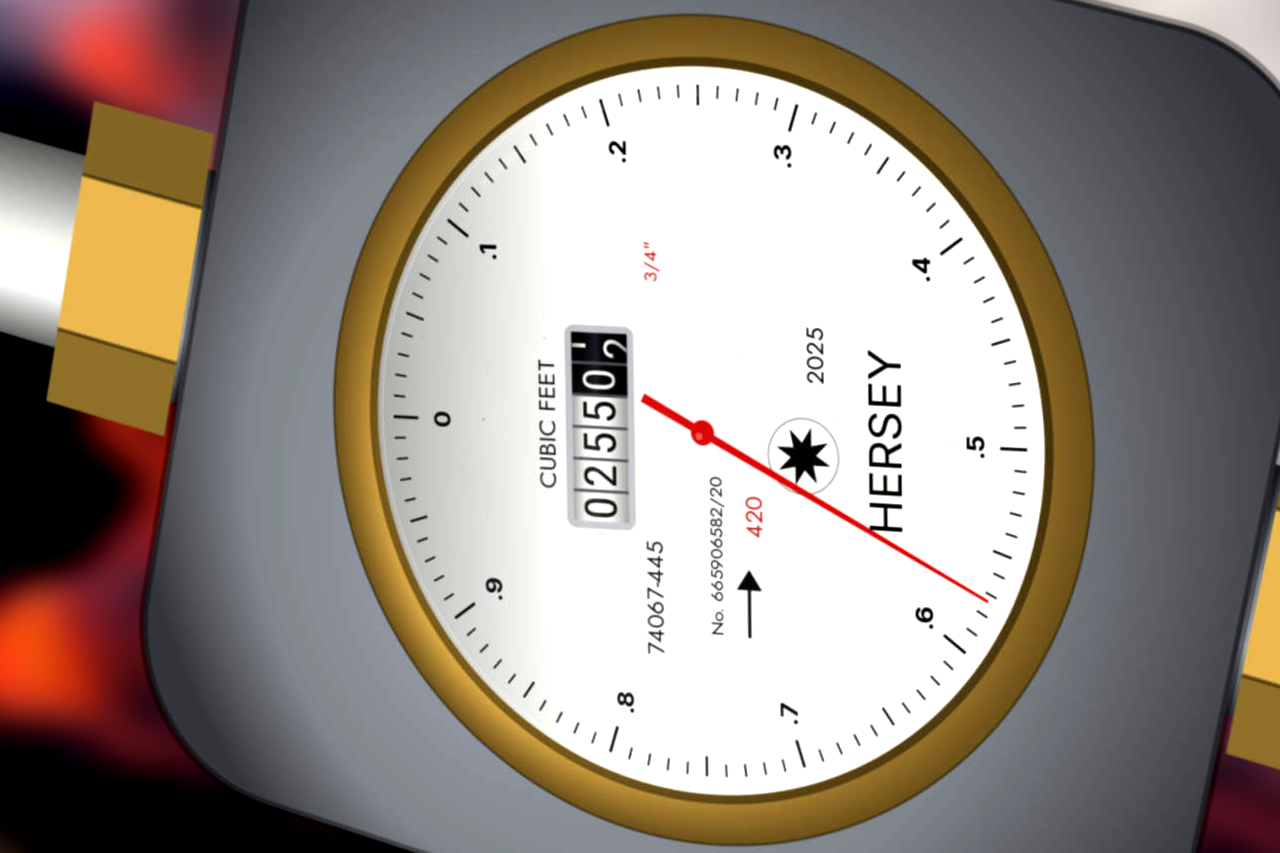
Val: 25501.57 ft³
